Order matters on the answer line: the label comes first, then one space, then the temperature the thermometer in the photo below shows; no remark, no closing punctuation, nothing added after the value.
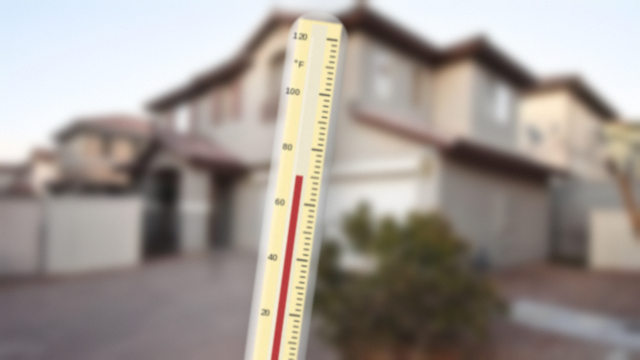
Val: 70 °F
